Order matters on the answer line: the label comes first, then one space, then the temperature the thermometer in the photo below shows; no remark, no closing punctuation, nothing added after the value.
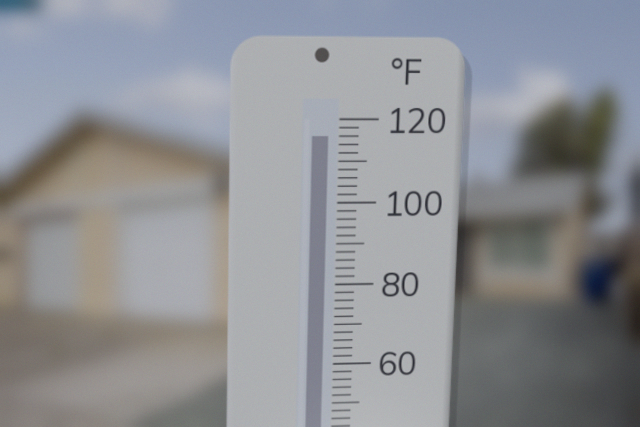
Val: 116 °F
